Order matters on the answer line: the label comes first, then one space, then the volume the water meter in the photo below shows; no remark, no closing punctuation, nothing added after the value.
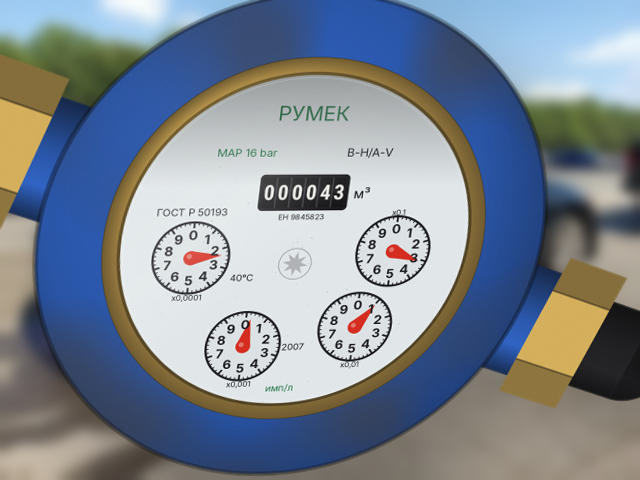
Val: 43.3102 m³
